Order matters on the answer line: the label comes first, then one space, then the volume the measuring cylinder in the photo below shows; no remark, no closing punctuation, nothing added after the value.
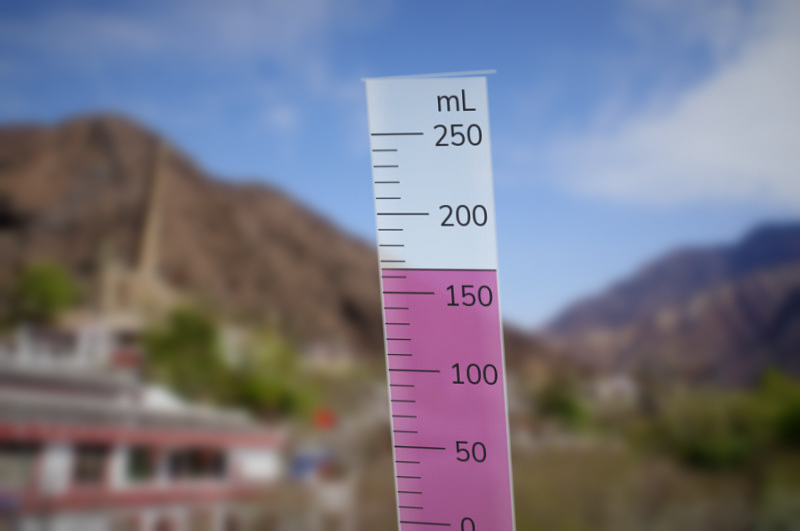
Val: 165 mL
